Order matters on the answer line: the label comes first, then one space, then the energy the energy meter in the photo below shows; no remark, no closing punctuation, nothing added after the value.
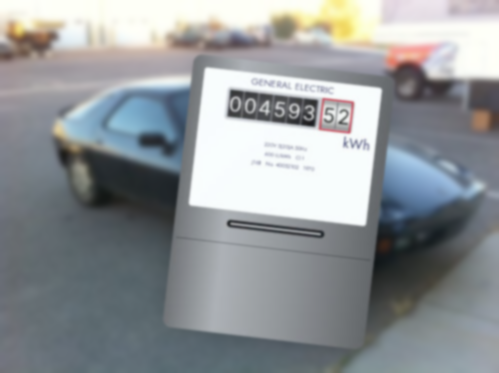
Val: 4593.52 kWh
